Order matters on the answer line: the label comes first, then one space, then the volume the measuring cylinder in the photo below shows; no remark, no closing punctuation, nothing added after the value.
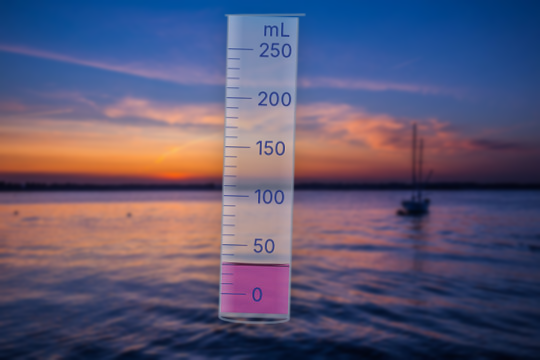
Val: 30 mL
